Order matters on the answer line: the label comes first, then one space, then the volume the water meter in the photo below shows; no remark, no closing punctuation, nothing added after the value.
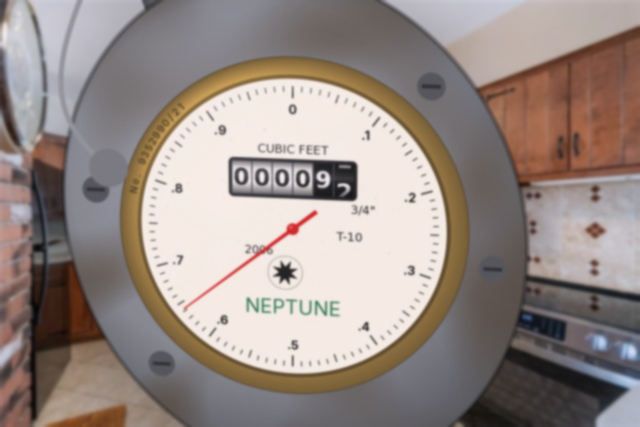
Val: 91.64 ft³
